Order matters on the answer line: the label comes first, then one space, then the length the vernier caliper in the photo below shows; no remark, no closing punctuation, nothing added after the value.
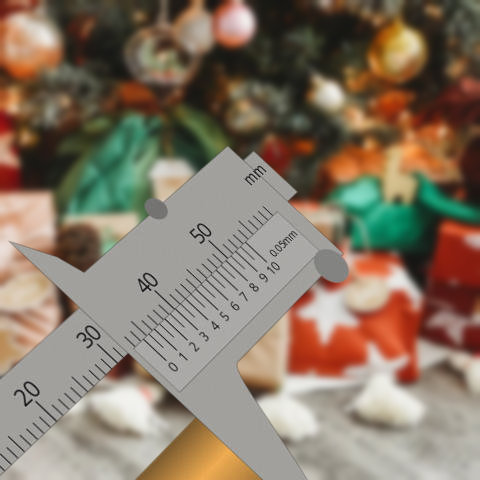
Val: 34.4 mm
